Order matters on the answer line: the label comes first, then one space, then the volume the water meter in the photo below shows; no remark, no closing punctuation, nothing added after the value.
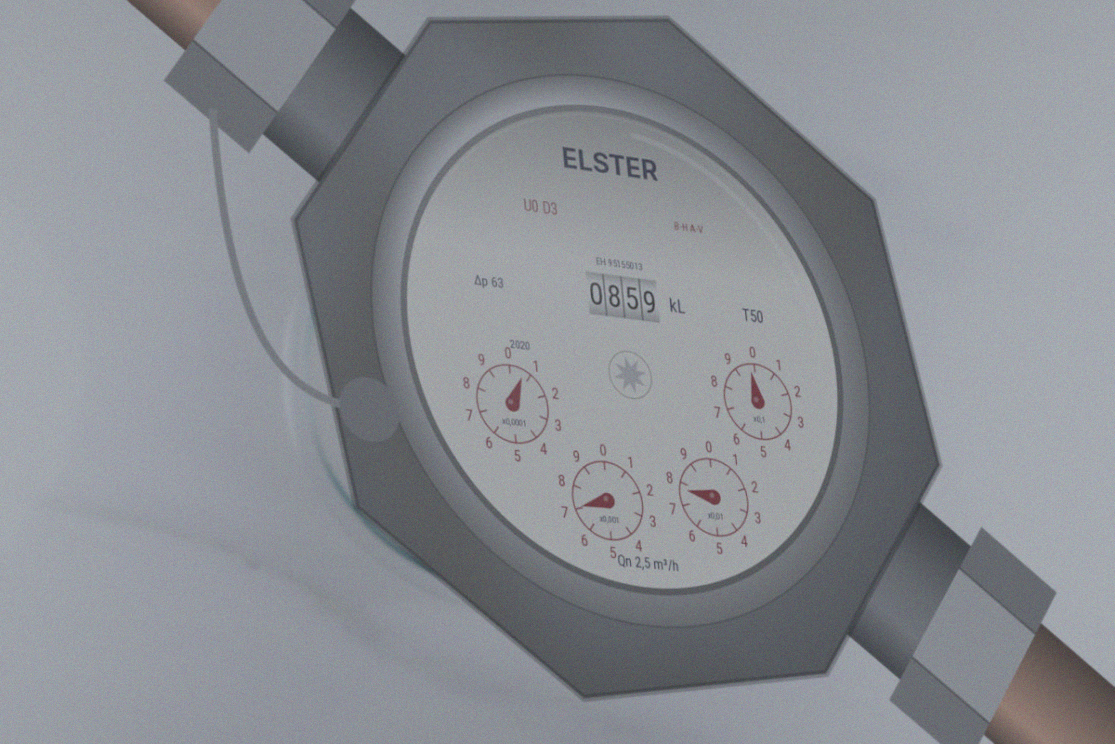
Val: 858.9770 kL
